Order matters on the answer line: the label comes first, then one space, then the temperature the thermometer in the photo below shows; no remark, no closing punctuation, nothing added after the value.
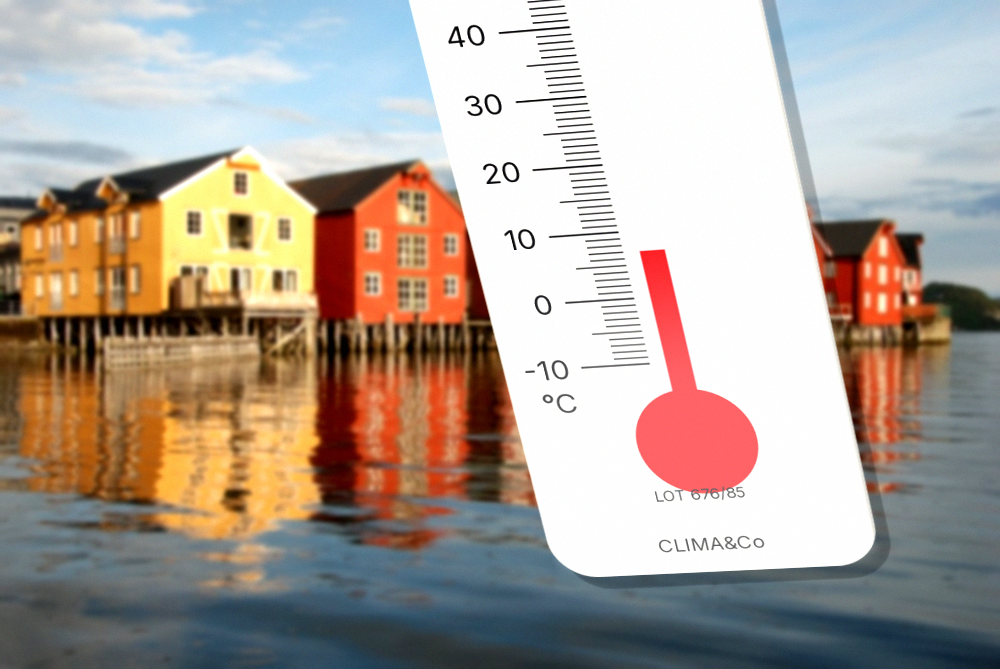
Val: 7 °C
